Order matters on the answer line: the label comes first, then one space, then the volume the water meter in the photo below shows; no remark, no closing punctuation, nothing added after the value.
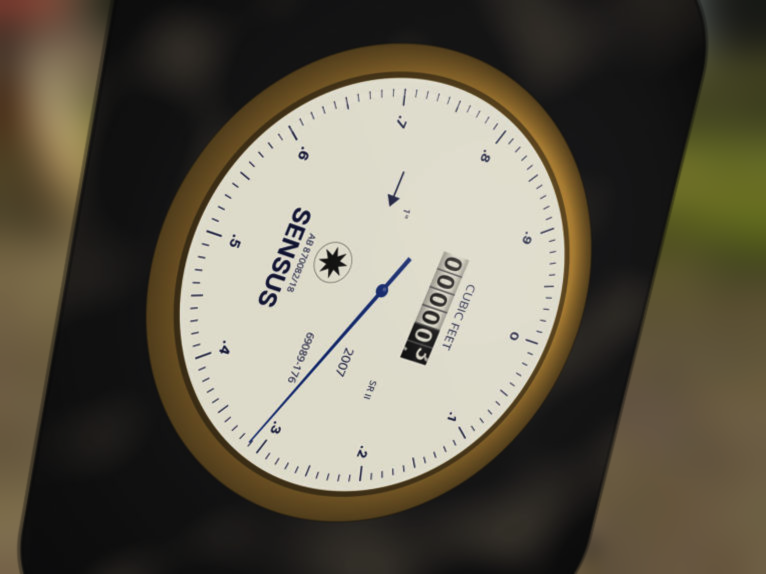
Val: 3.31 ft³
